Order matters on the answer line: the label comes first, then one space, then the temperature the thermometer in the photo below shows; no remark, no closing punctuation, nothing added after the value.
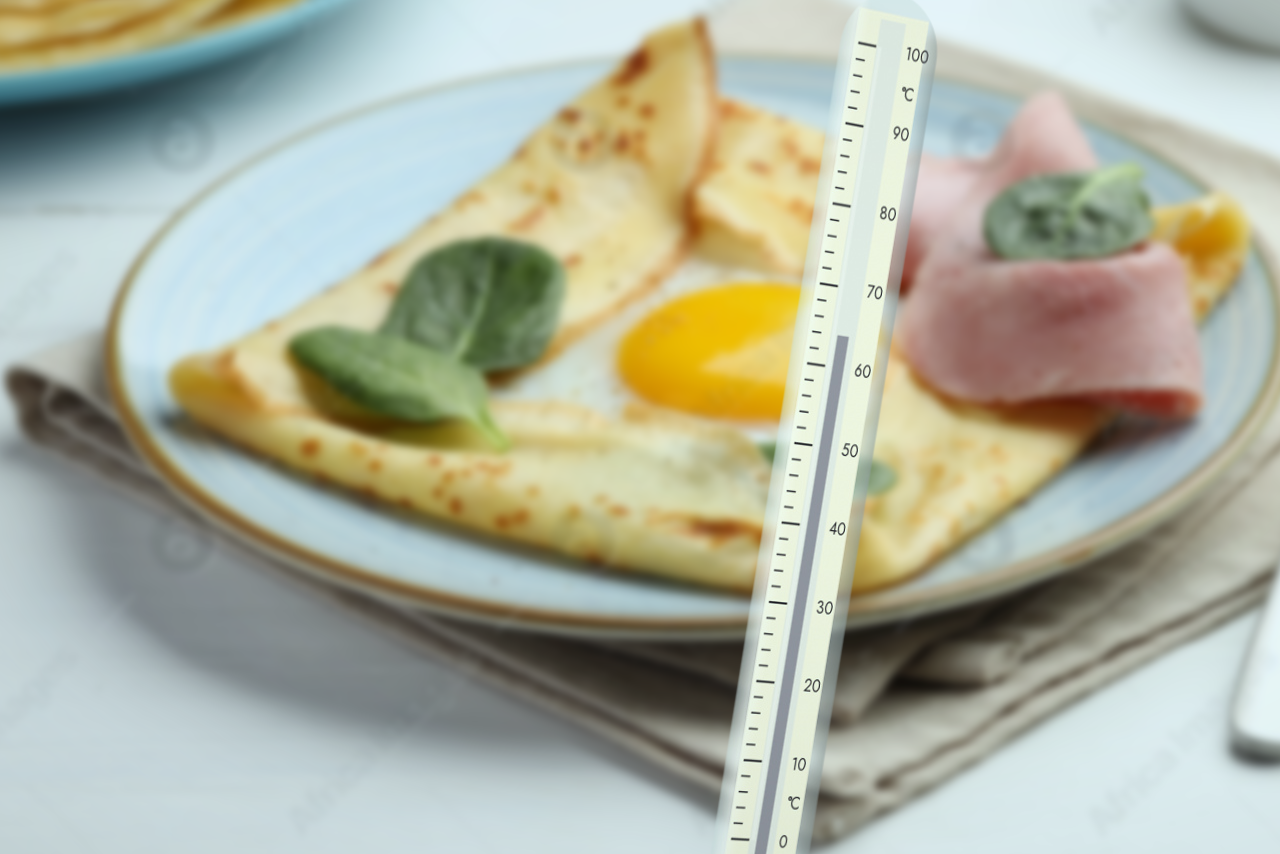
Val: 64 °C
